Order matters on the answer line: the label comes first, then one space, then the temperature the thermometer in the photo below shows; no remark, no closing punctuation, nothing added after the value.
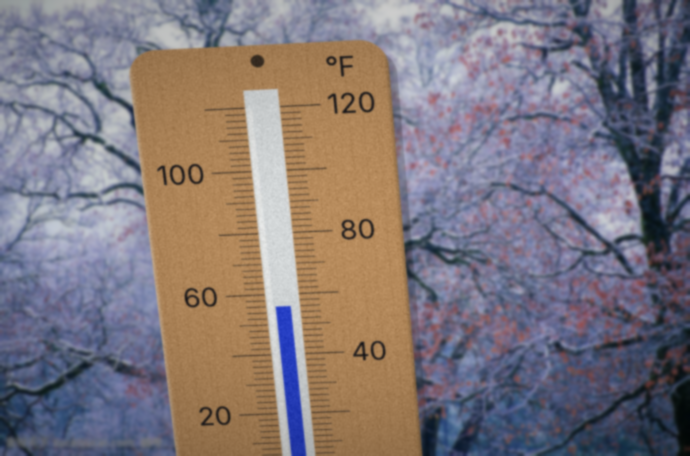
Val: 56 °F
